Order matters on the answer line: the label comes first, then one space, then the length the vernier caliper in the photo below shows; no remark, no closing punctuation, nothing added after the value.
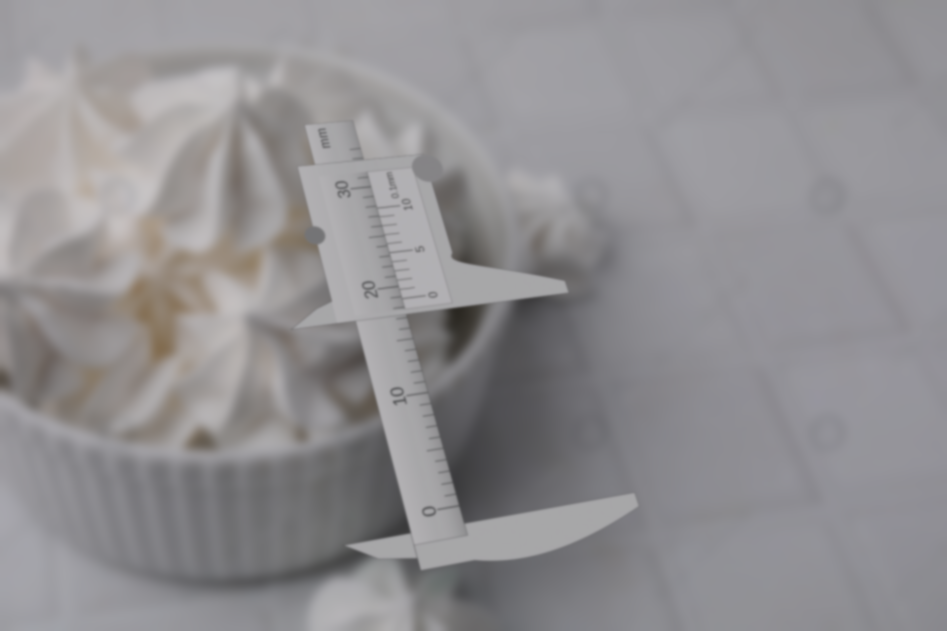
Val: 18.8 mm
